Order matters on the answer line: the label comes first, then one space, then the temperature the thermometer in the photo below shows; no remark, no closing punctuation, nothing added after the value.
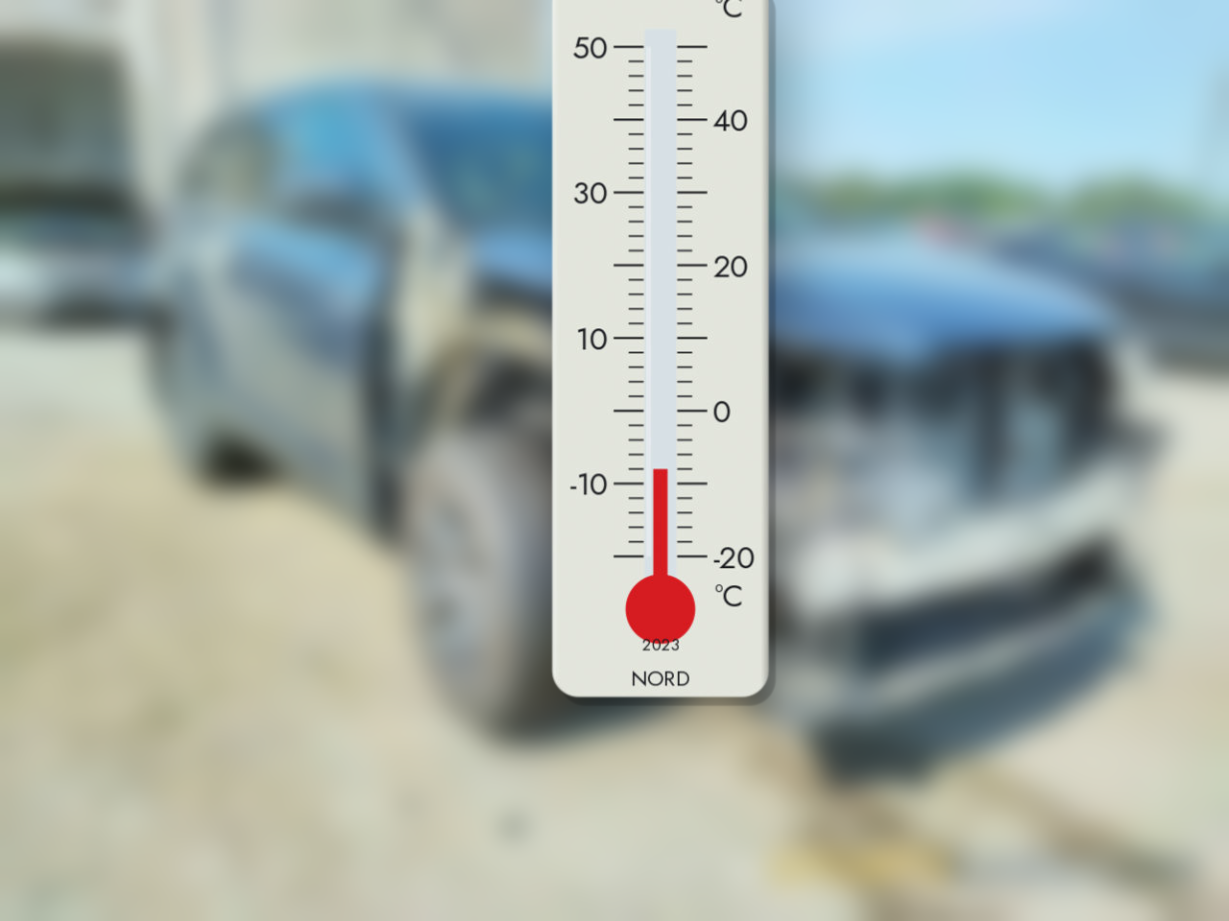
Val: -8 °C
